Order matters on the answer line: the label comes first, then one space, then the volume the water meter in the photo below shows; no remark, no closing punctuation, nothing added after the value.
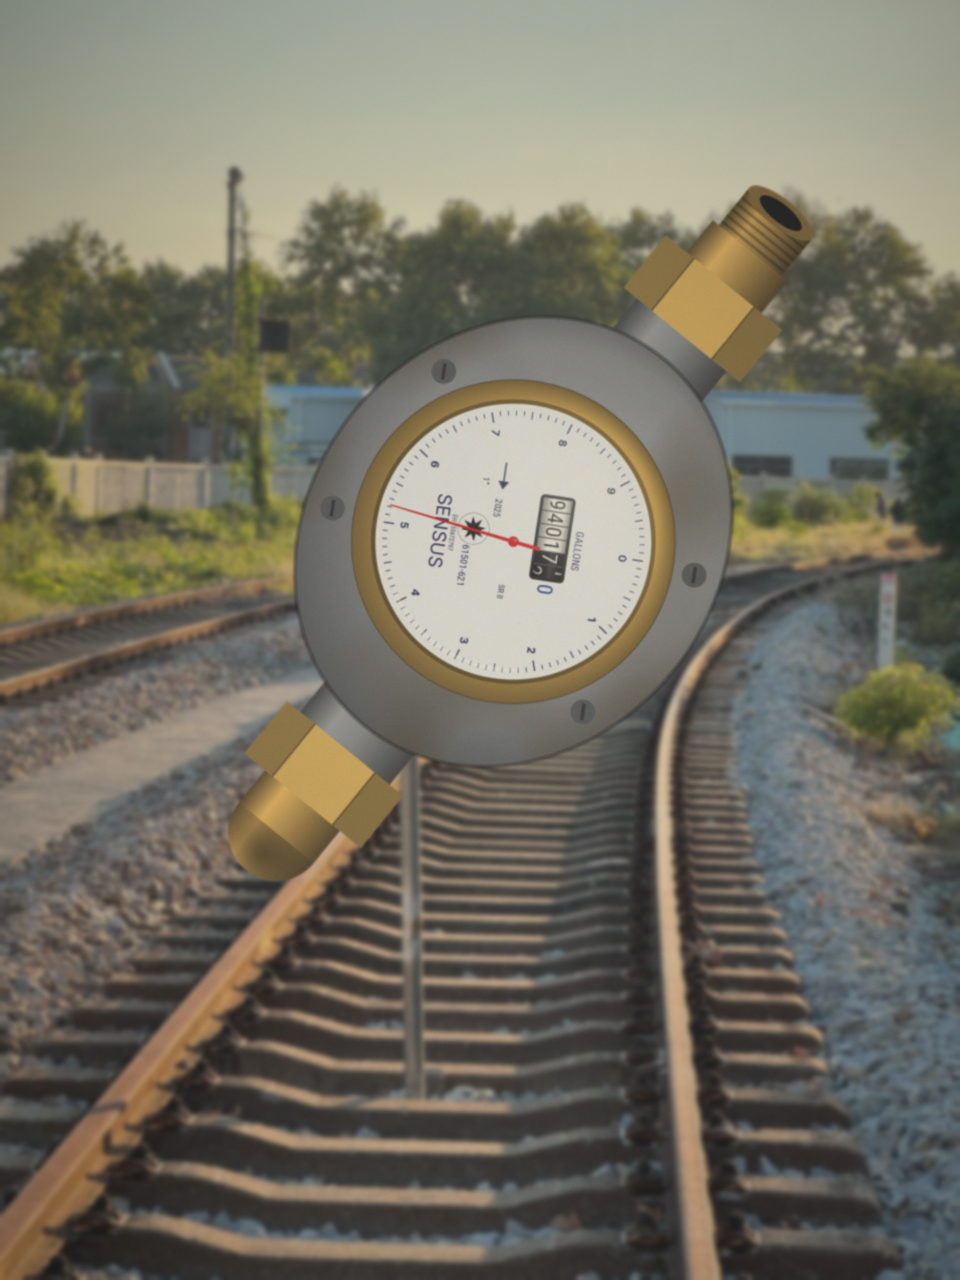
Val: 9401715.2 gal
